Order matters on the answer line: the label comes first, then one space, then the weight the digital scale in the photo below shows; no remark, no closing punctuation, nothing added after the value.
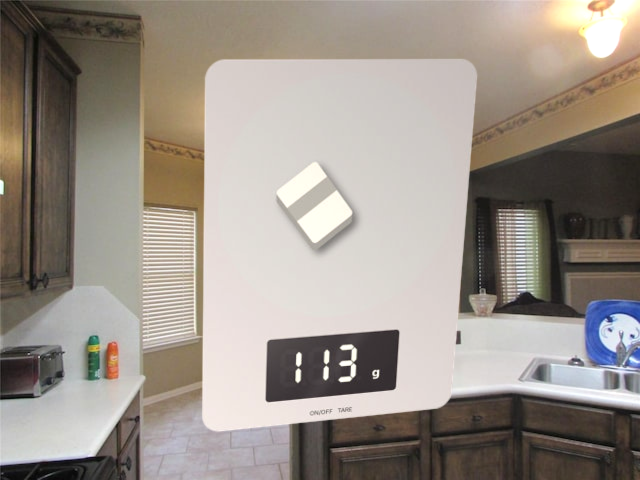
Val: 113 g
